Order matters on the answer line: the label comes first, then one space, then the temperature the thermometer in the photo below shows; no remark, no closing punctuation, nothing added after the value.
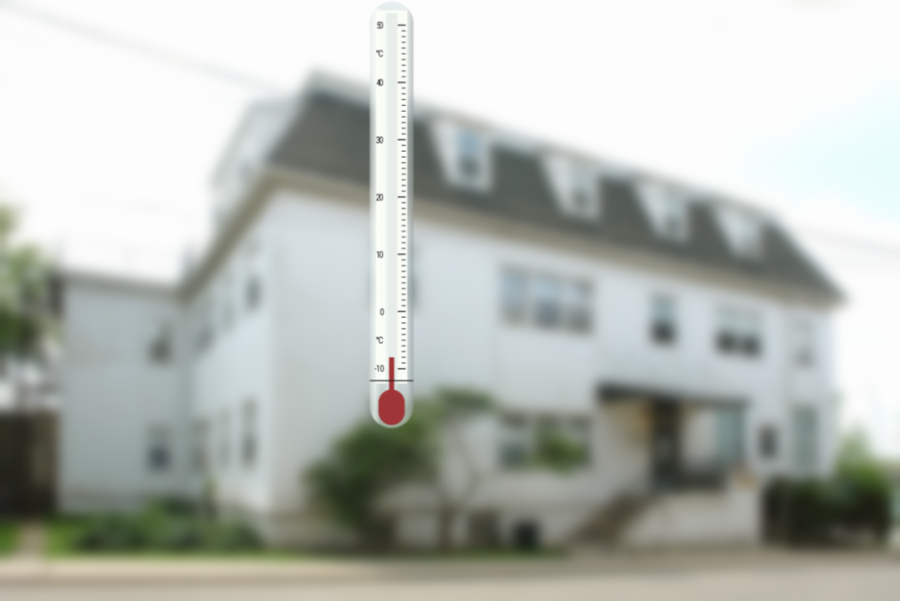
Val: -8 °C
